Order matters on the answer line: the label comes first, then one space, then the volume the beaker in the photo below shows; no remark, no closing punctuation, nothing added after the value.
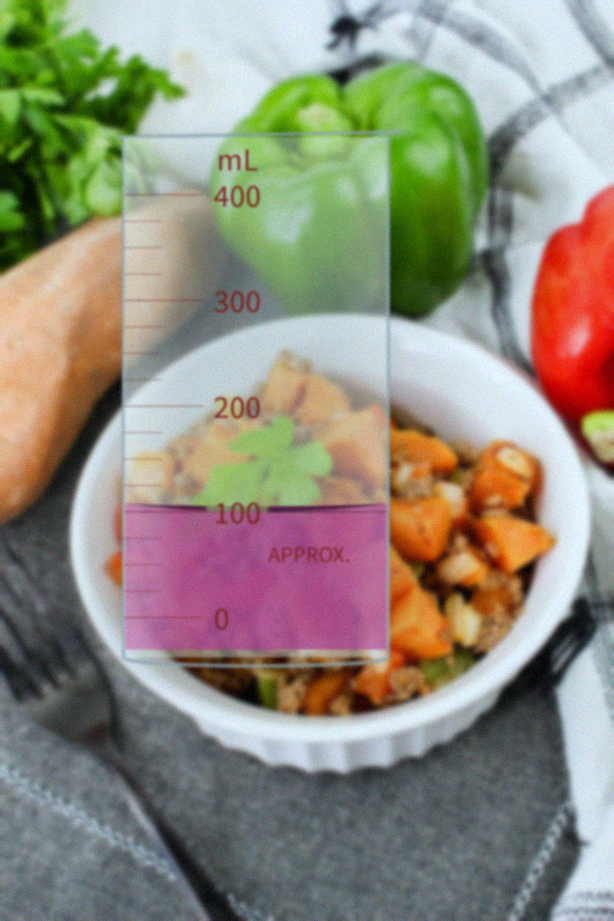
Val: 100 mL
